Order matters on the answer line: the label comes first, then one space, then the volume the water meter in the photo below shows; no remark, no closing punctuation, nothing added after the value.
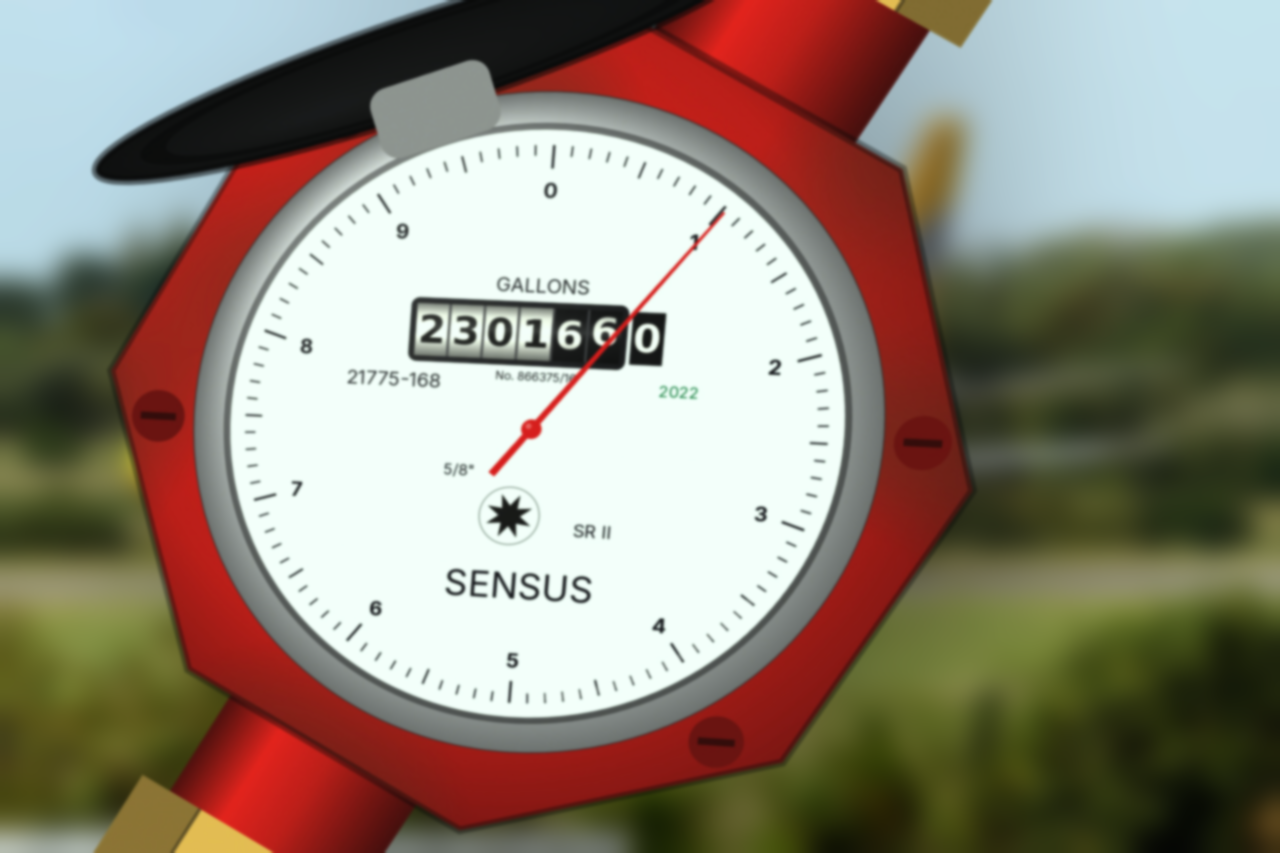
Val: 2301661.0 gal
